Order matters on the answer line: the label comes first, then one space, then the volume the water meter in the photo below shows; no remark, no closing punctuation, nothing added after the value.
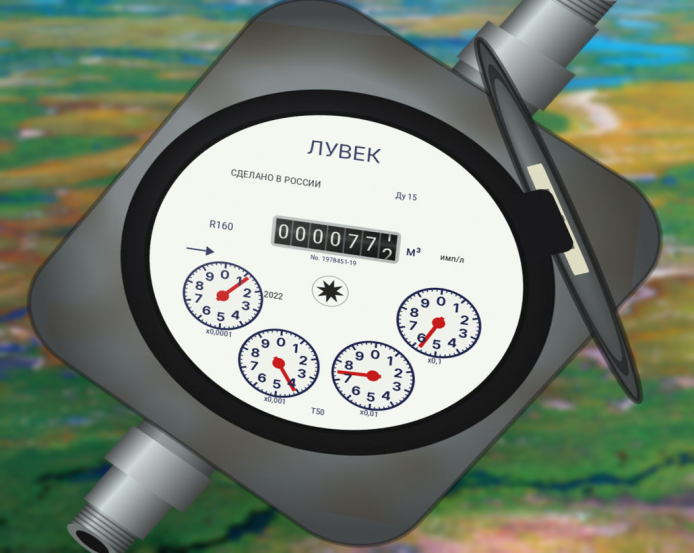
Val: 771.5741 m³
